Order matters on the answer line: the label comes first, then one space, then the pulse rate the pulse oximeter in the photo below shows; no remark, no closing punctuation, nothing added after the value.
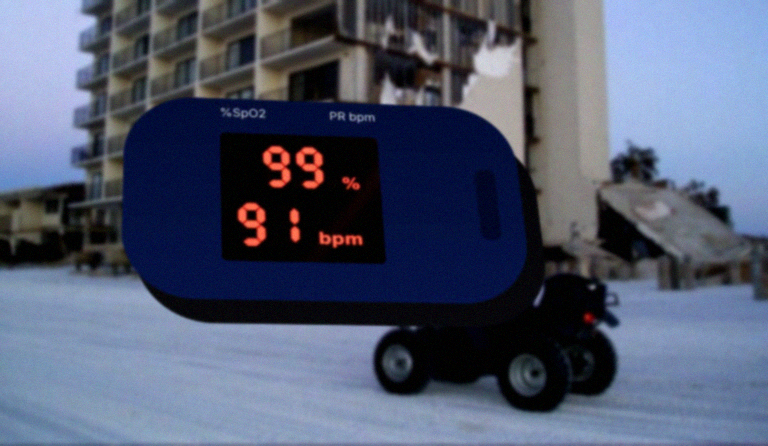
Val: 91 bpm
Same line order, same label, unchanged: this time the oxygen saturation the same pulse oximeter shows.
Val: 99 %
